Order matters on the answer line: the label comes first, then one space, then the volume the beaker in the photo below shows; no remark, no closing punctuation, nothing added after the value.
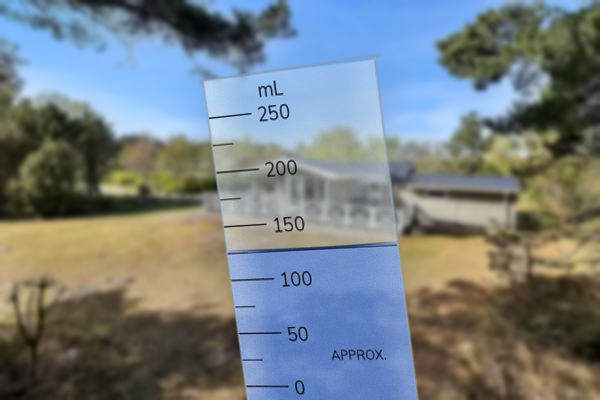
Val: 125 mL
